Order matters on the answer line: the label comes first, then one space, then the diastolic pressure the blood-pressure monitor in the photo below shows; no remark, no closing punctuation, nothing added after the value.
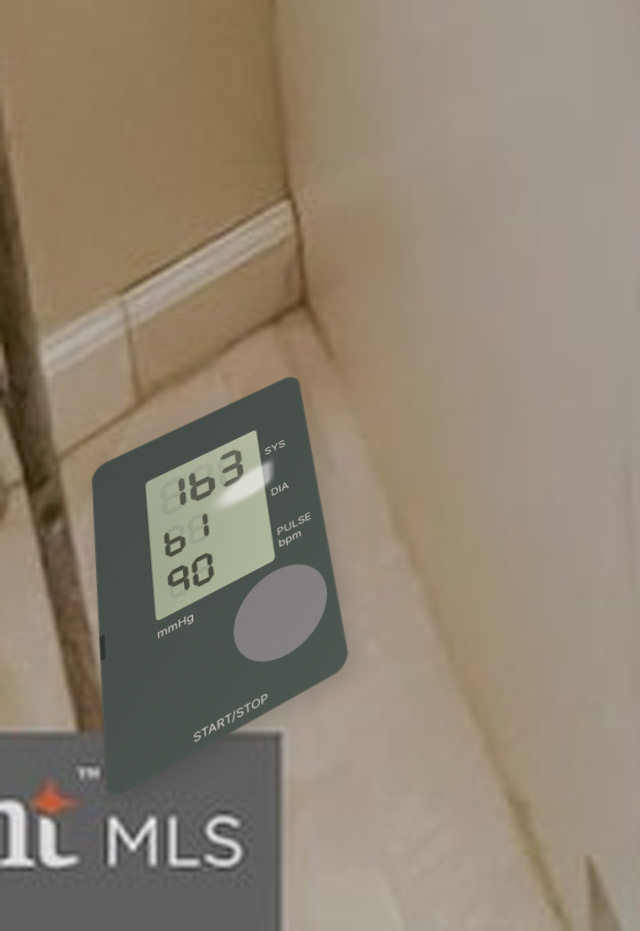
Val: 61 mmHg
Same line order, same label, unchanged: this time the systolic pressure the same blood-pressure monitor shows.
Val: 163 mmHg
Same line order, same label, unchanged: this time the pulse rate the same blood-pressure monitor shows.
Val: 90 bpm
